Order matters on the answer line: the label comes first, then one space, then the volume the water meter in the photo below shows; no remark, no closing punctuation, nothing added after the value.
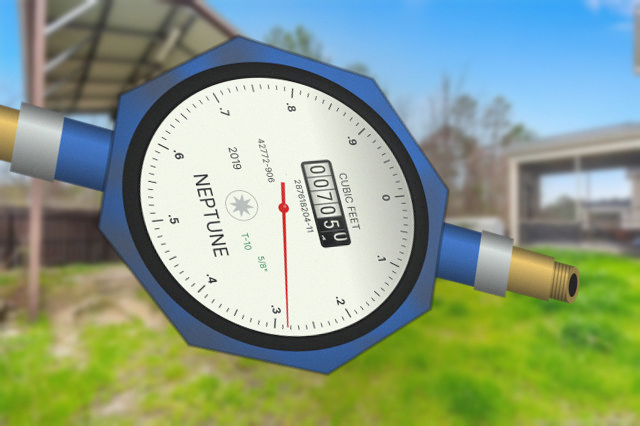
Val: 7050.28 ft³
